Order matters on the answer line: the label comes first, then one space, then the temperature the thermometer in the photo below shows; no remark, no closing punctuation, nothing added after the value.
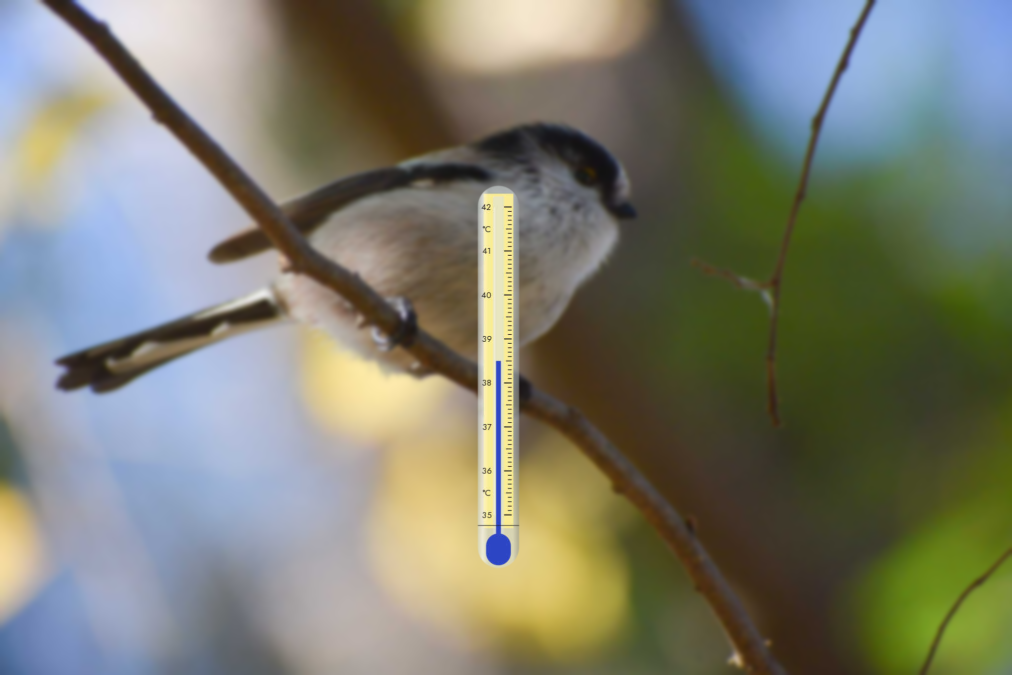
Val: 38.5 °C
